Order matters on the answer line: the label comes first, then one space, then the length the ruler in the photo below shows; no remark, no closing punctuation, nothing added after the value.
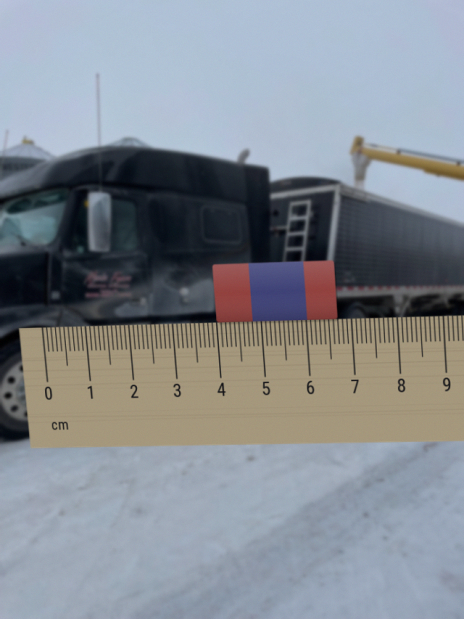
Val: 2.7 cm
